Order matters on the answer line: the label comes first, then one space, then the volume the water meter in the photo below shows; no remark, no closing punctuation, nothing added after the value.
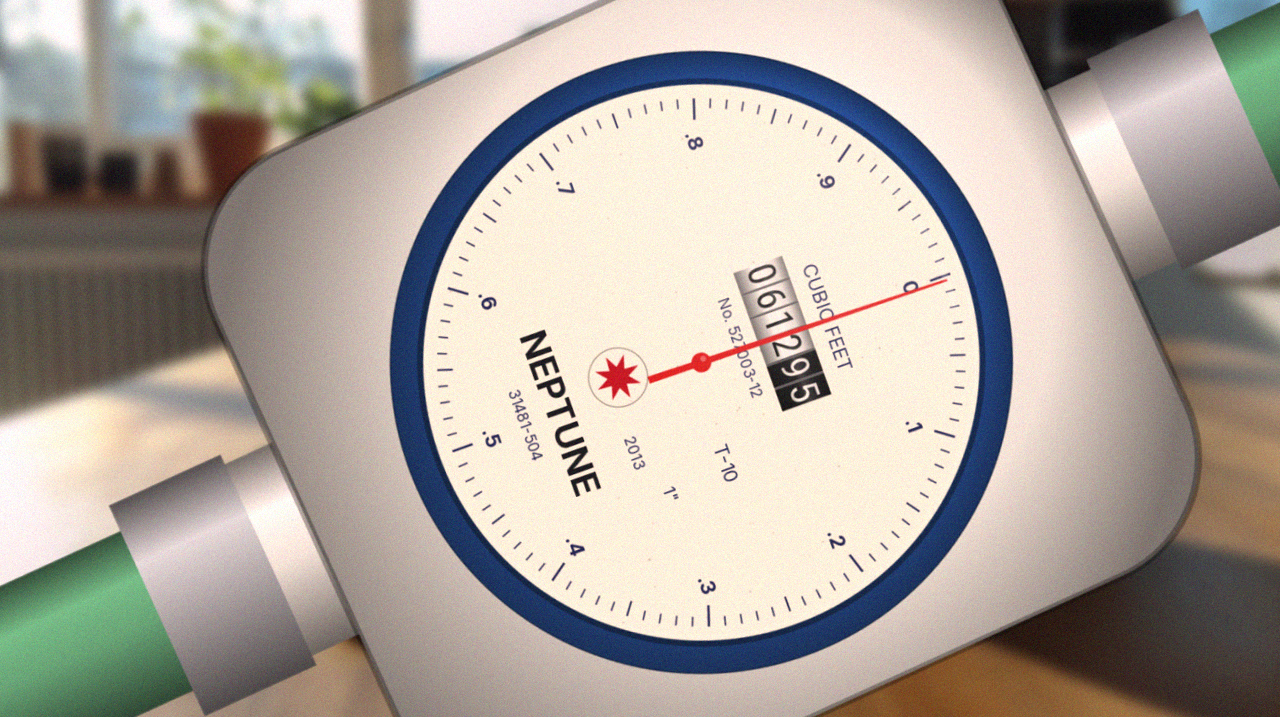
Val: 61295.00 ft³
